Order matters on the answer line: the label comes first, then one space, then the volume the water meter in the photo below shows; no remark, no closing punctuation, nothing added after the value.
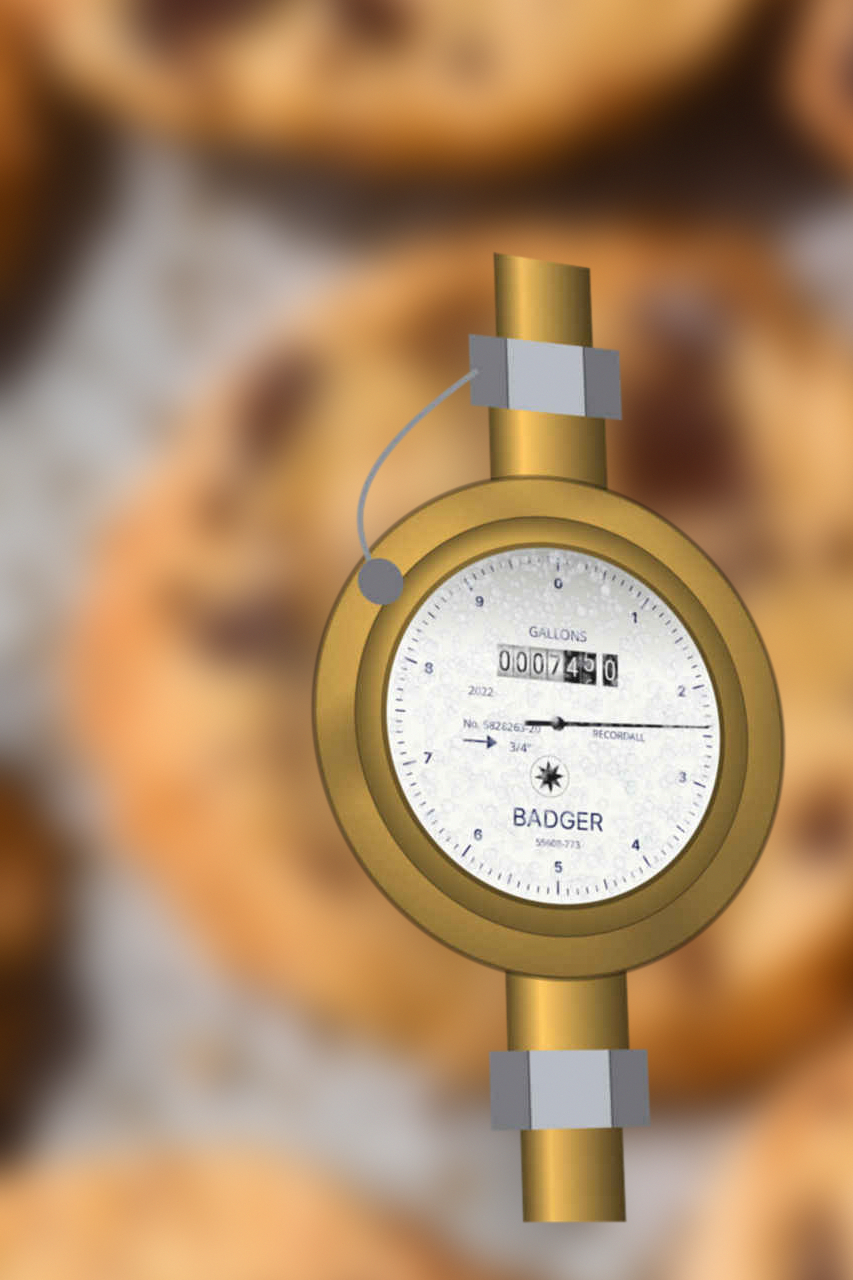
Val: 7452.4 gal
